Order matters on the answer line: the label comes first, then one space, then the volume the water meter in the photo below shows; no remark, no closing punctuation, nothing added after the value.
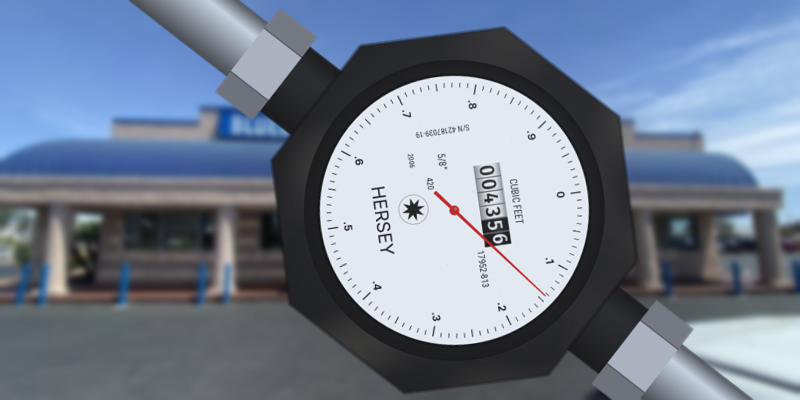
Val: 4356.14 ft³
